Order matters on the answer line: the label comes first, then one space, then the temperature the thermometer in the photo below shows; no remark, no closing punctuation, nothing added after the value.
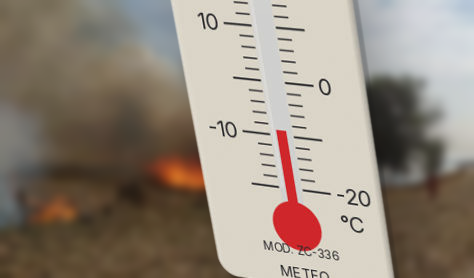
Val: -9 °C
